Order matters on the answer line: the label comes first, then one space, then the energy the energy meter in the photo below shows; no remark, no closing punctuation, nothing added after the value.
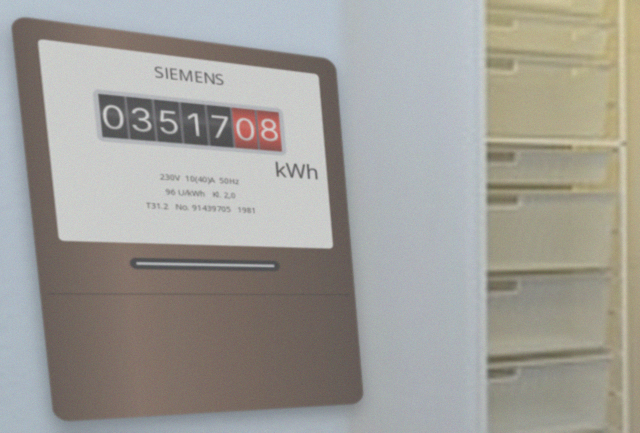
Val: 3517.08 kWh
